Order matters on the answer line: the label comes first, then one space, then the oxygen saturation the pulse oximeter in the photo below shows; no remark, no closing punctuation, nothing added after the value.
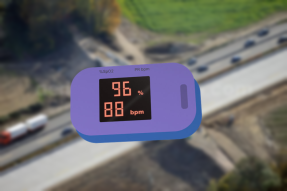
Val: 96 %
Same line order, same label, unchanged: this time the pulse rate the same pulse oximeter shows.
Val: 88 bpm
